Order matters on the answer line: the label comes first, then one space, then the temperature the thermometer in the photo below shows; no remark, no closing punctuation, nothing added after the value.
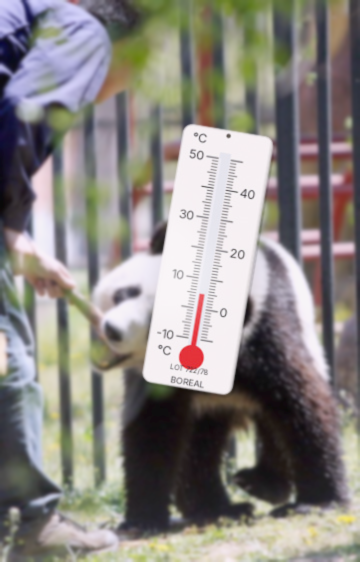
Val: 5 °C
